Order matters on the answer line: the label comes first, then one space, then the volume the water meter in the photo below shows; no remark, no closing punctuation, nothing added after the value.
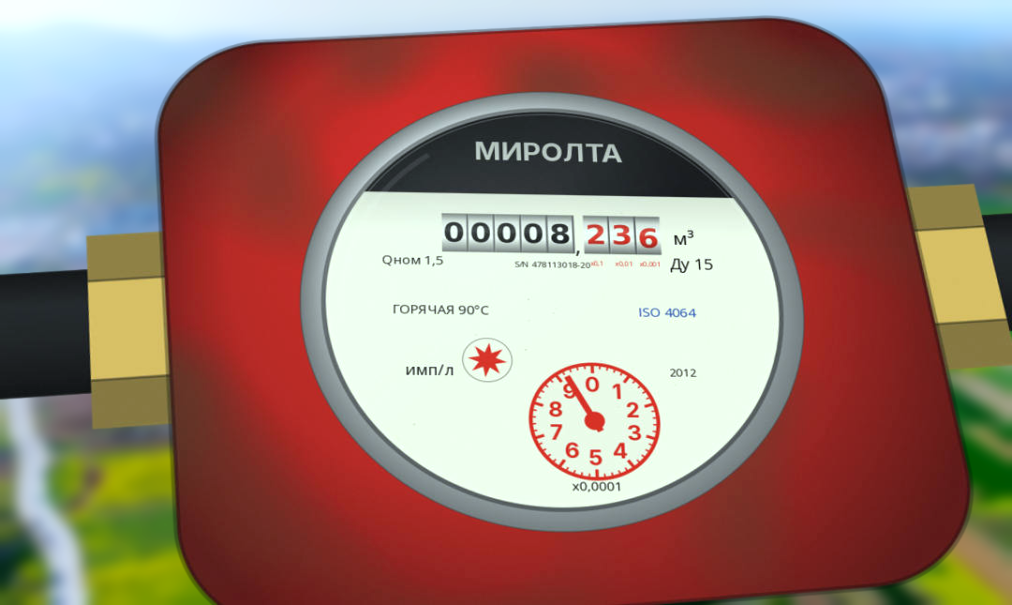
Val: 8.2359 m³
